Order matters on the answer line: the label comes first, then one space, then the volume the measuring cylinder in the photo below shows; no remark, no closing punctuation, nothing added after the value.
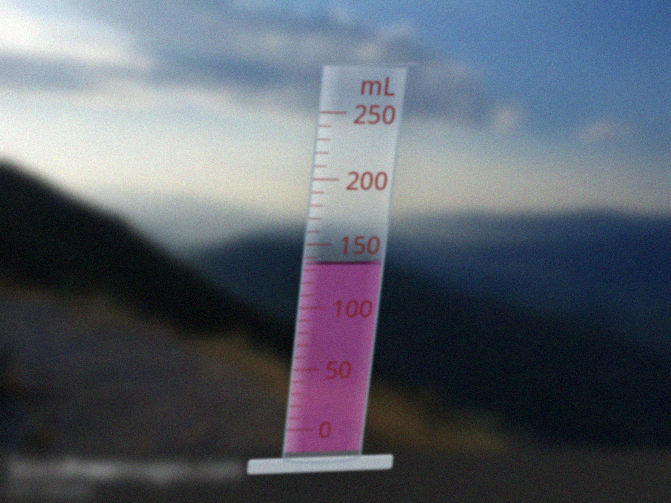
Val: 135 mL
